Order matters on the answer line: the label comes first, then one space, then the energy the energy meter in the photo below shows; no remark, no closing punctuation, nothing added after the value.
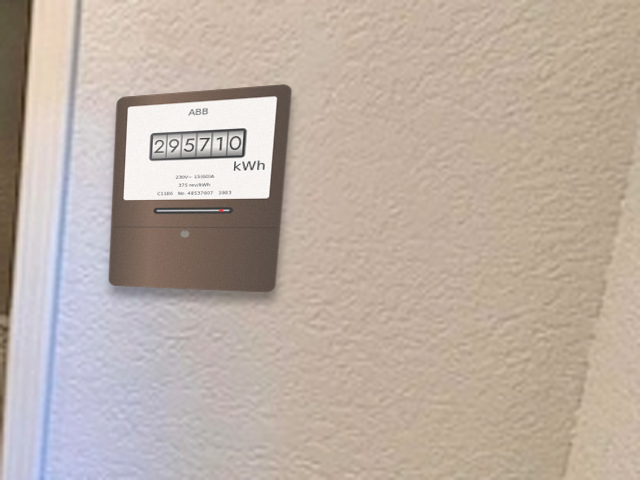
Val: 295710 kWh
